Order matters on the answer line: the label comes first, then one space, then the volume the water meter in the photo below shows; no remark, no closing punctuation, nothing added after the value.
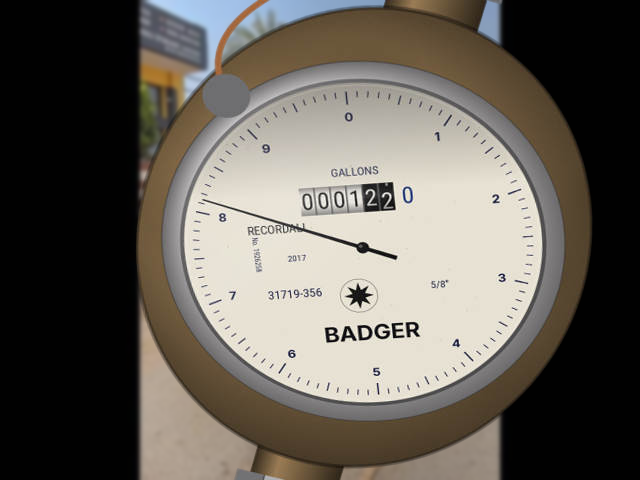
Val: 1218.1 gal
